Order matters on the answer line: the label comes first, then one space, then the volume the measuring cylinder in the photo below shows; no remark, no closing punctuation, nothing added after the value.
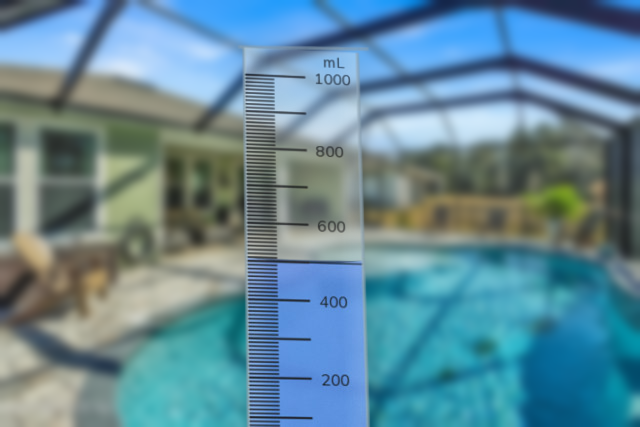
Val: 500 mL
